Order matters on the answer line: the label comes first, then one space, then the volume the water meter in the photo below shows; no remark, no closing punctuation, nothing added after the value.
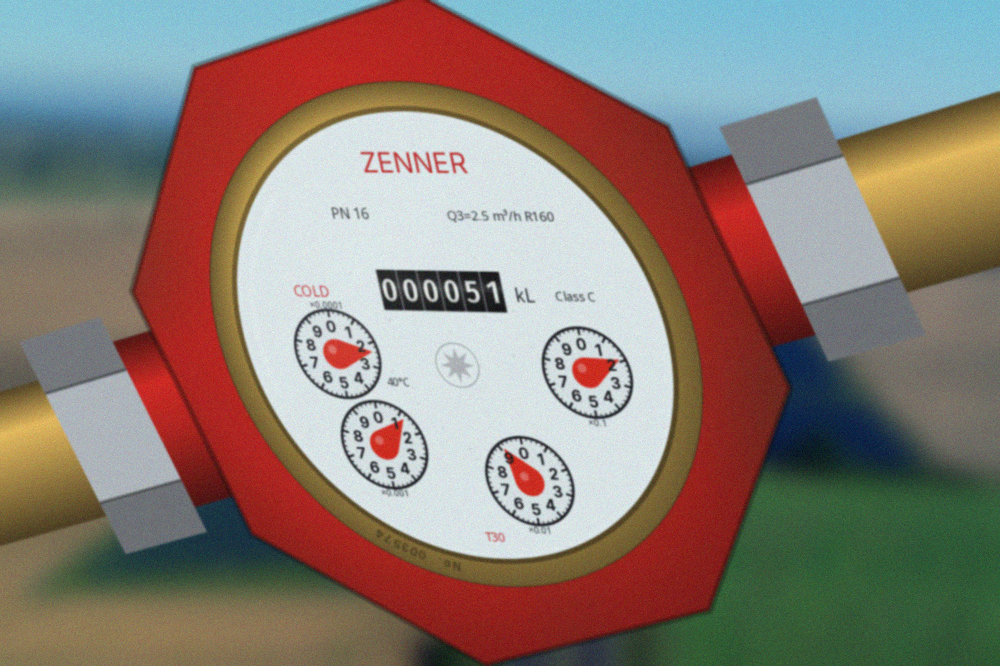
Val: 51.1912 kL
